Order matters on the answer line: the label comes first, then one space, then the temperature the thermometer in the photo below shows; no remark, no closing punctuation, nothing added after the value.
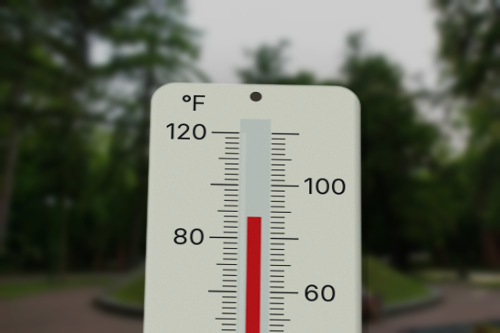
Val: 88 °F
